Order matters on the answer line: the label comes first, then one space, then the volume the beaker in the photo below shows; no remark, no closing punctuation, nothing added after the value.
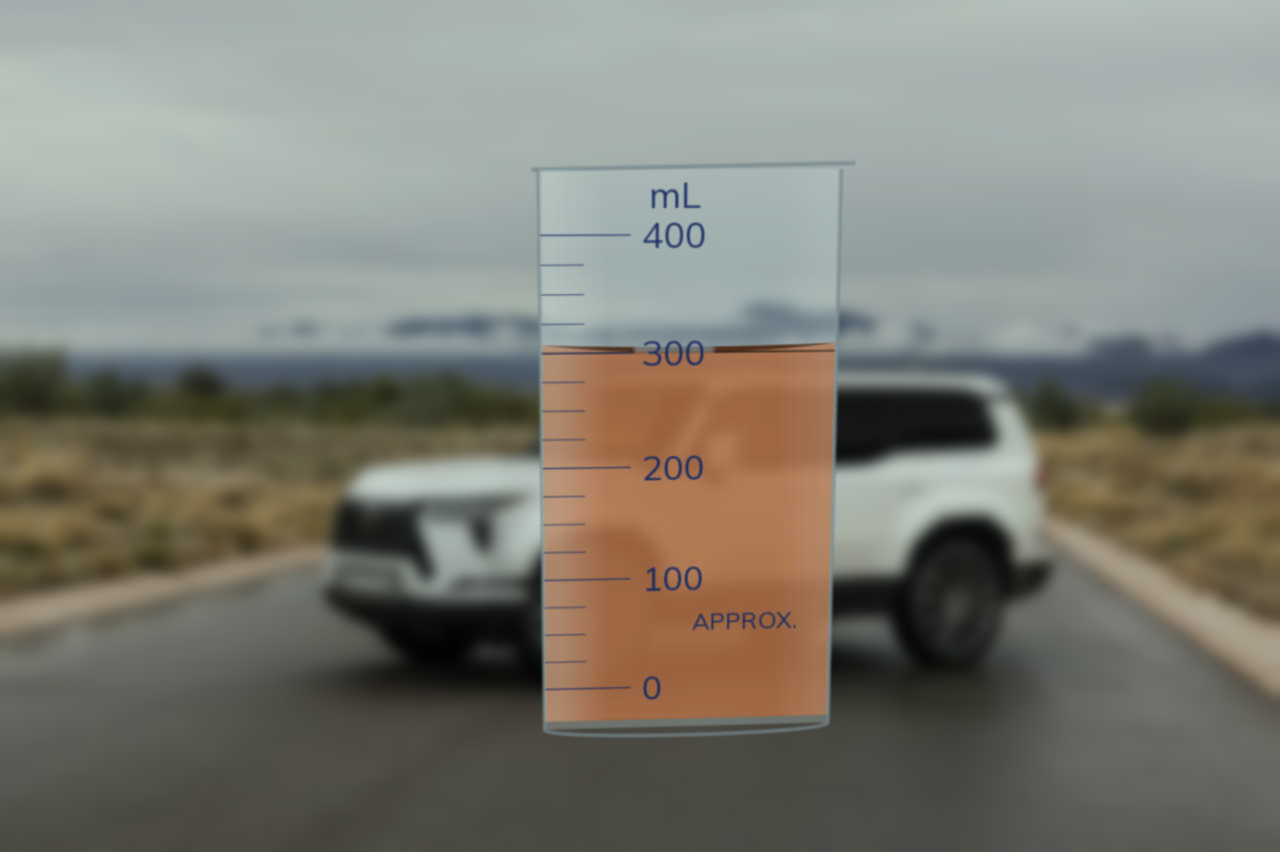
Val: 300 mL
